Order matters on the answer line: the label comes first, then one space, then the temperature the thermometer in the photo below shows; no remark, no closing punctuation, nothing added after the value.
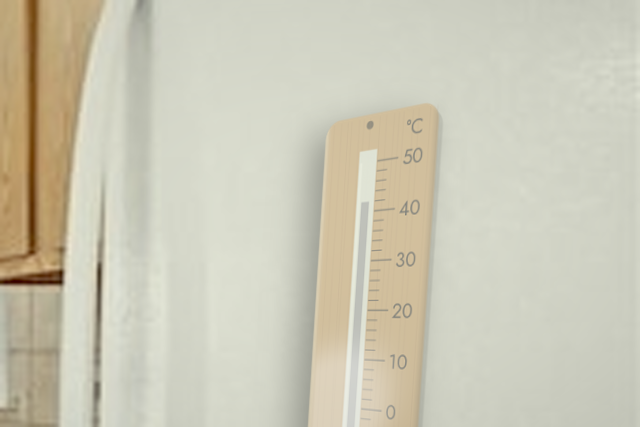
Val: 42 °C
